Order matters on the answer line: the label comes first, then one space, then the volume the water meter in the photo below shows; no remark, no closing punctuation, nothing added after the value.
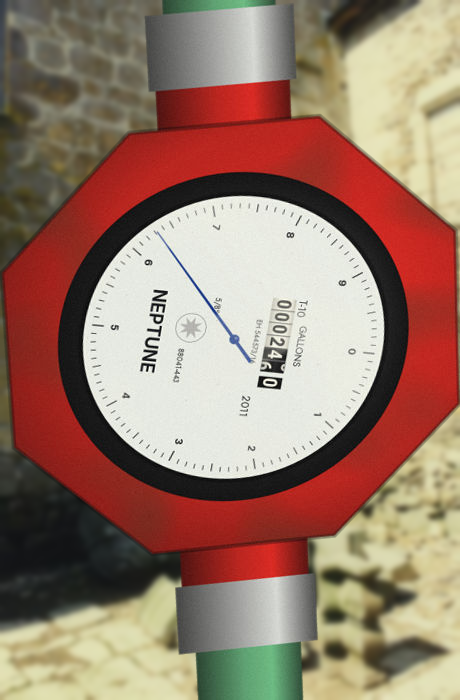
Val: 2456.3 gal
